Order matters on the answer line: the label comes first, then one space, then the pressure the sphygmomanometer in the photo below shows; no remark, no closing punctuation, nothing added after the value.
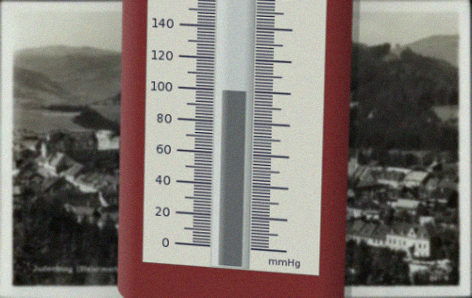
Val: 100 mmHg
